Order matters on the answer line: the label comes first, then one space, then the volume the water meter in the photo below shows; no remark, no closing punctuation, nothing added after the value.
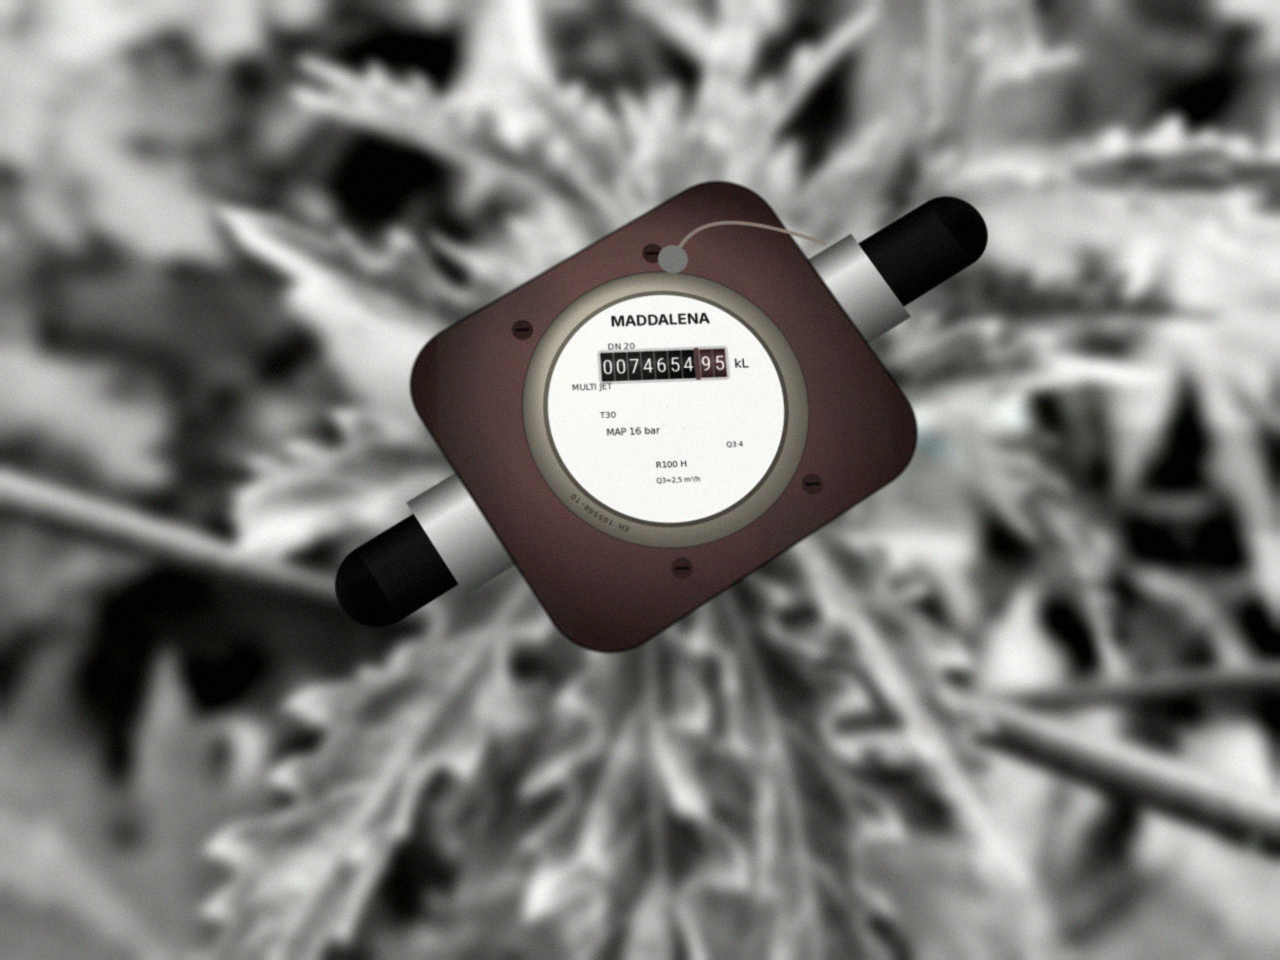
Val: 74654.95 kL
